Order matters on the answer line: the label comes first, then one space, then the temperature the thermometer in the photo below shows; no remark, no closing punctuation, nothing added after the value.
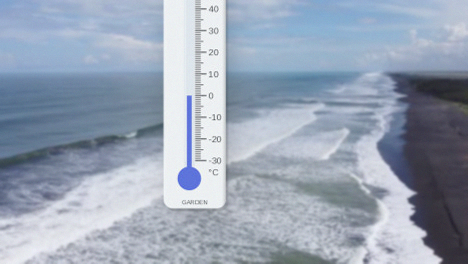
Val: 0 °C
